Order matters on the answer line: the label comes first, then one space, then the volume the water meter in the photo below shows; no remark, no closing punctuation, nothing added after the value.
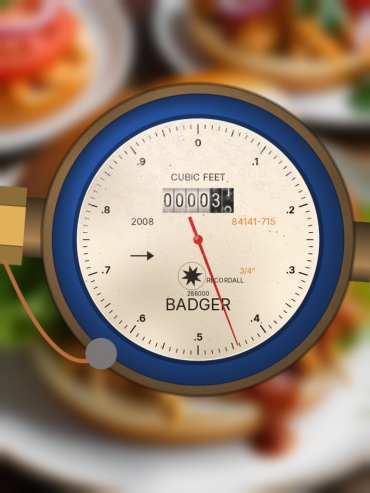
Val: 31.44 ft³
